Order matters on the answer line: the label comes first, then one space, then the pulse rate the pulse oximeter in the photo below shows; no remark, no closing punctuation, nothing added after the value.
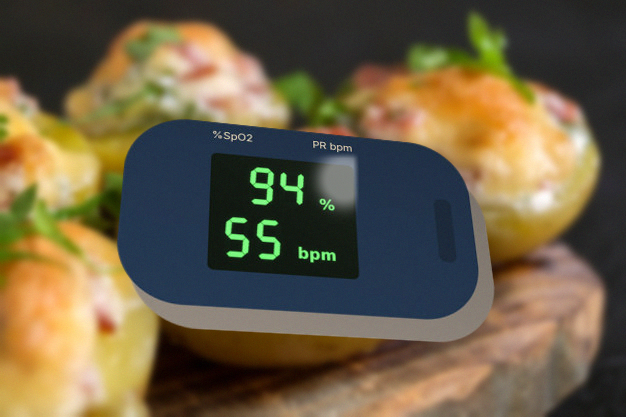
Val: 55 bpm
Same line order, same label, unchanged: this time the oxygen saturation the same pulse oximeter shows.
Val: 94 %
